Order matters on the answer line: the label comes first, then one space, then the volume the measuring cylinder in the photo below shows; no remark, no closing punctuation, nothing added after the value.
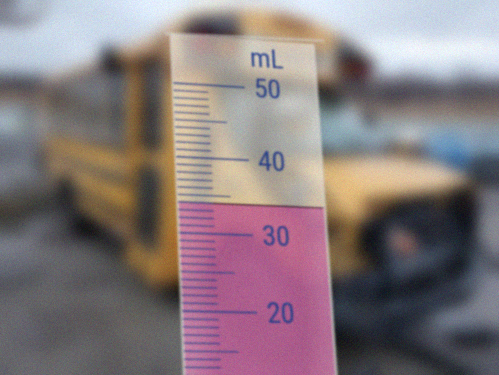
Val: 34 mL
